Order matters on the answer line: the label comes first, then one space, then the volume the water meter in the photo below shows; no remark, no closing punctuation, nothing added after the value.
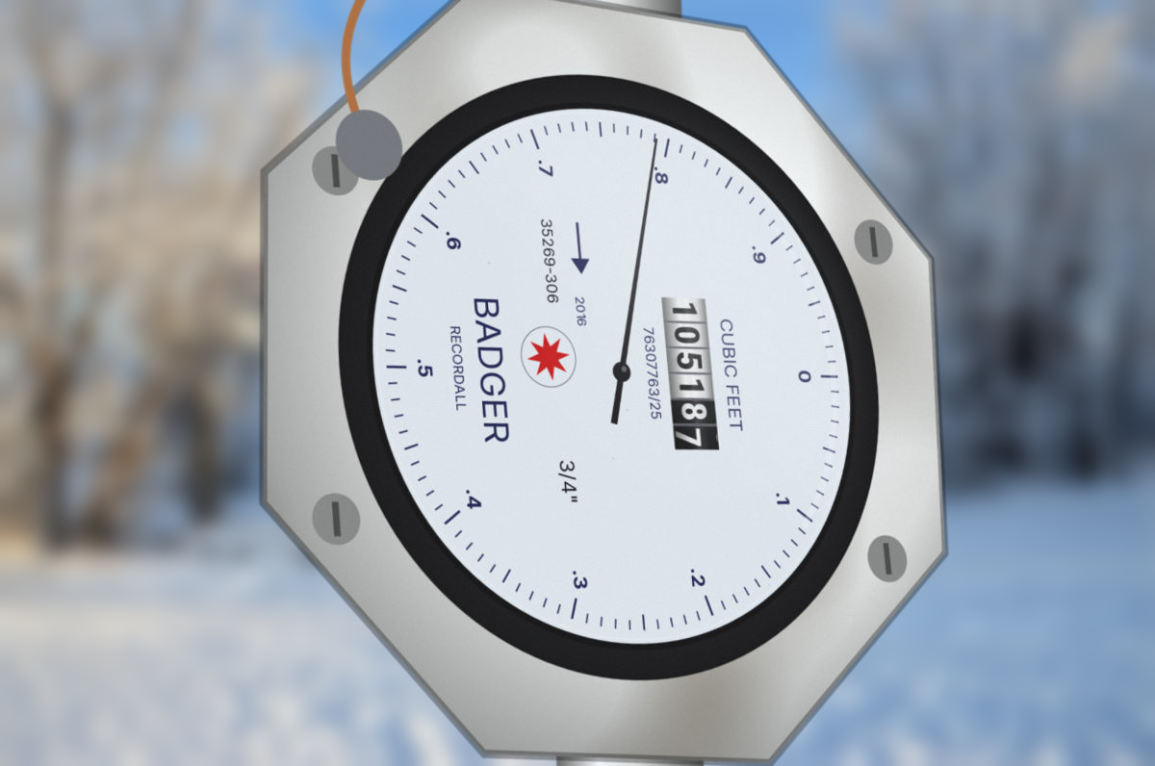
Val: 105186.79 ft³
